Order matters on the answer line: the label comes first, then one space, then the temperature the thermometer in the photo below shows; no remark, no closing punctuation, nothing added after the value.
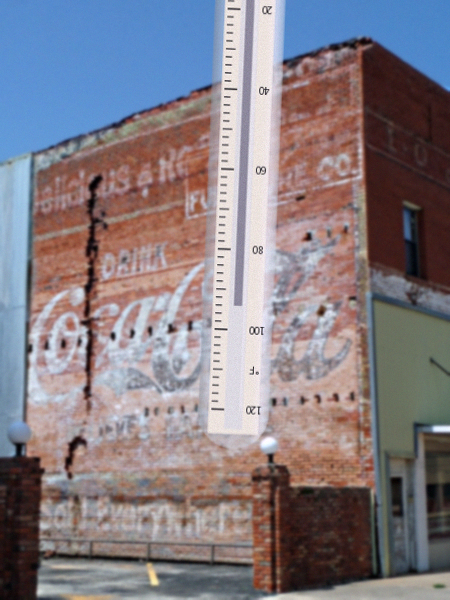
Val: 94 °F
